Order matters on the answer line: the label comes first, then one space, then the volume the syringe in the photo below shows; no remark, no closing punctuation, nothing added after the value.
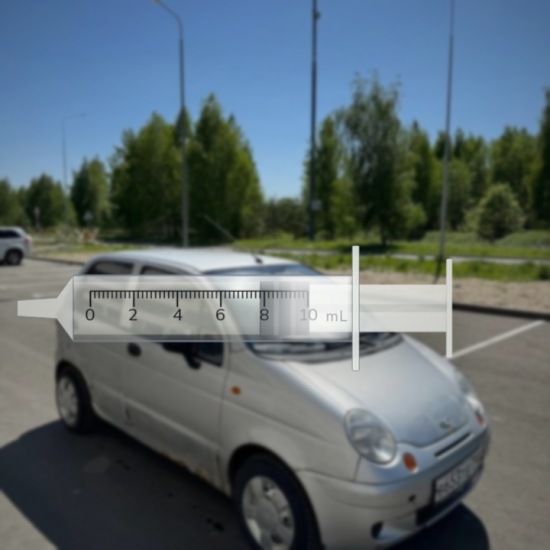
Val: 7.8 mL
